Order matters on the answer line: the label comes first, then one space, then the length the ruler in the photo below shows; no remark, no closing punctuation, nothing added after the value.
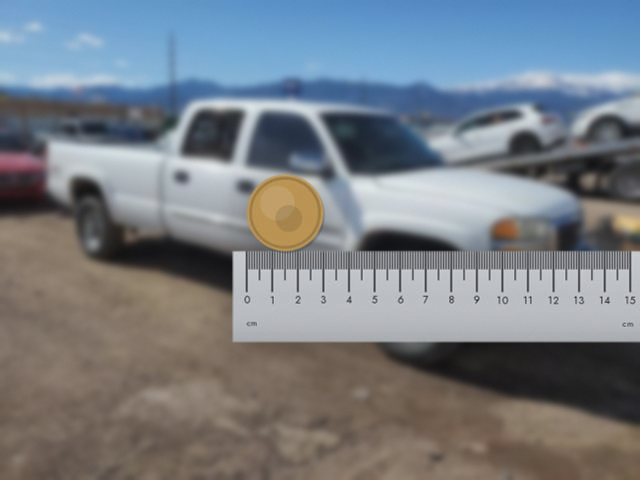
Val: 3 cm
